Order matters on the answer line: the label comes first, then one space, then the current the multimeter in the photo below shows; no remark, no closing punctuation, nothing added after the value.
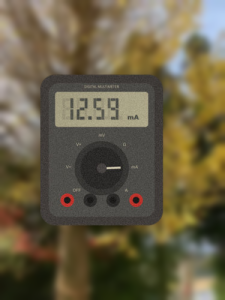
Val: 12.59 mA
